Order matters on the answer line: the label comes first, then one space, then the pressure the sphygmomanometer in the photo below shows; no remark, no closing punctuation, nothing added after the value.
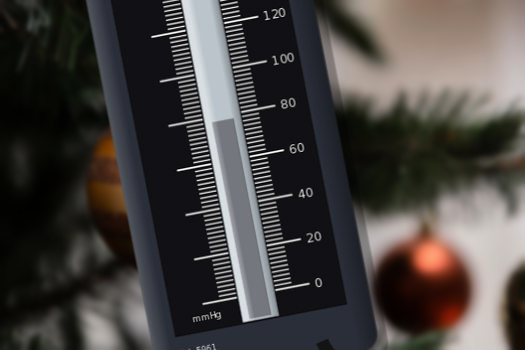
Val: 78 mmHg
